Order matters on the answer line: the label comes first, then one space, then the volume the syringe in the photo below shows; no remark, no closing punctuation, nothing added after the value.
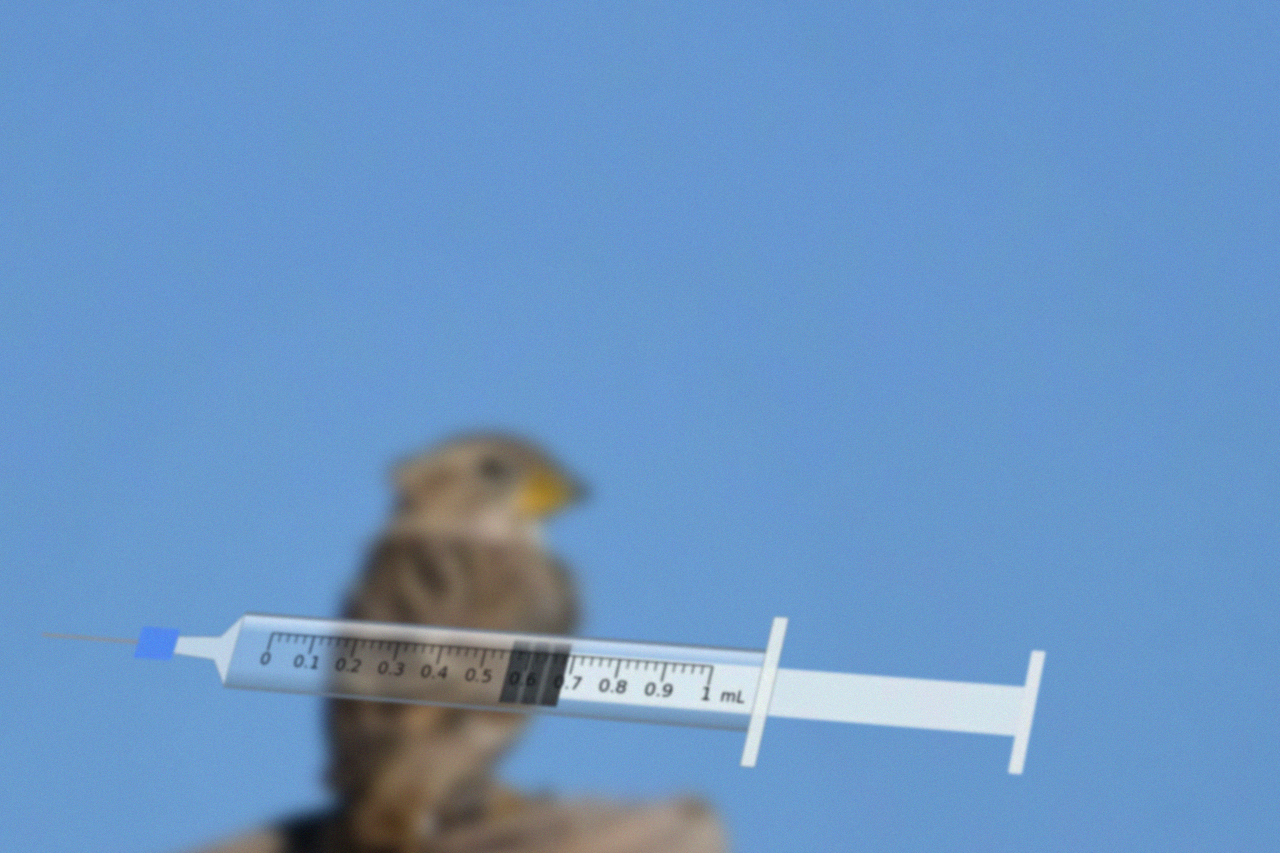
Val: 0.56 mL
